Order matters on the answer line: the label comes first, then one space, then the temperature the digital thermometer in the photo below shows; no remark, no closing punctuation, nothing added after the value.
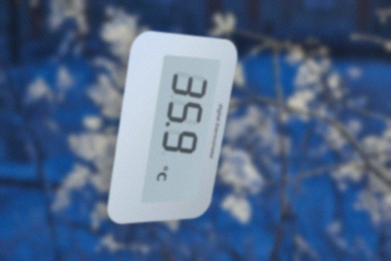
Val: 35.9 °C
